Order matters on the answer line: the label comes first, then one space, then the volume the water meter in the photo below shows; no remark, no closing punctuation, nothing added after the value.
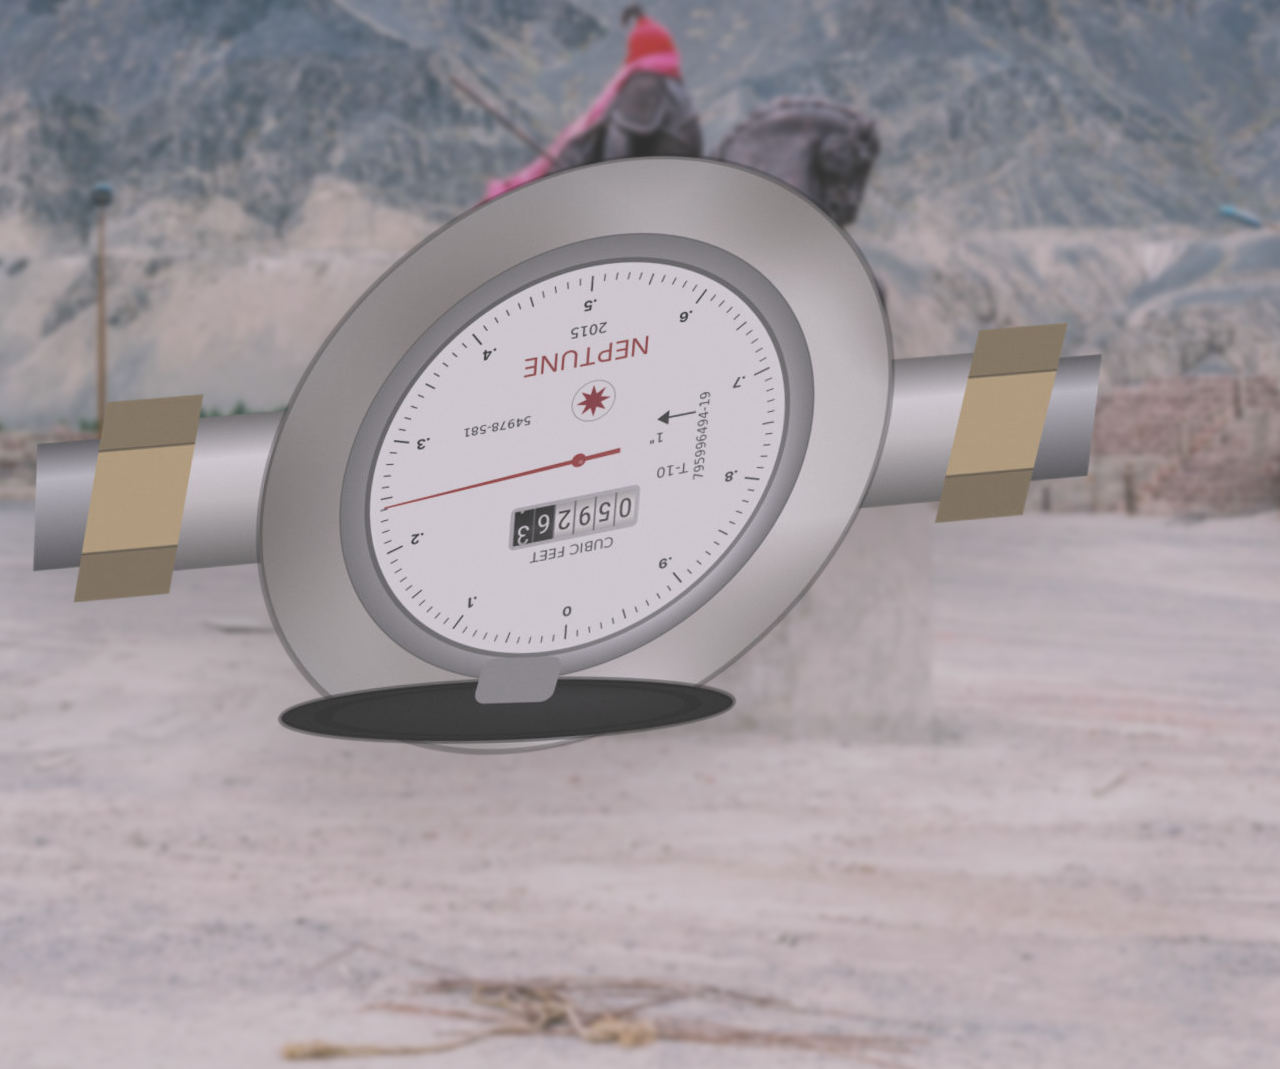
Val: 59263.24 ft³
